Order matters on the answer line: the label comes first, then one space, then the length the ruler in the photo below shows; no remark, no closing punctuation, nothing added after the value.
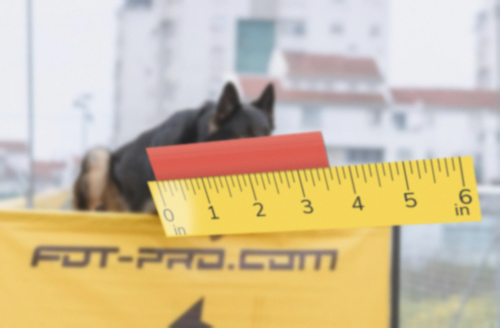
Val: 3.625 in
